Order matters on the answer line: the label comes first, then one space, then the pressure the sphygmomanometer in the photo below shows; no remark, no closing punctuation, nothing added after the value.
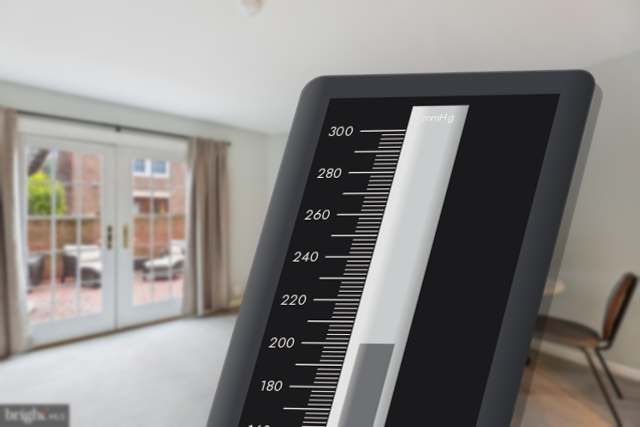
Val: 200 mmHg
